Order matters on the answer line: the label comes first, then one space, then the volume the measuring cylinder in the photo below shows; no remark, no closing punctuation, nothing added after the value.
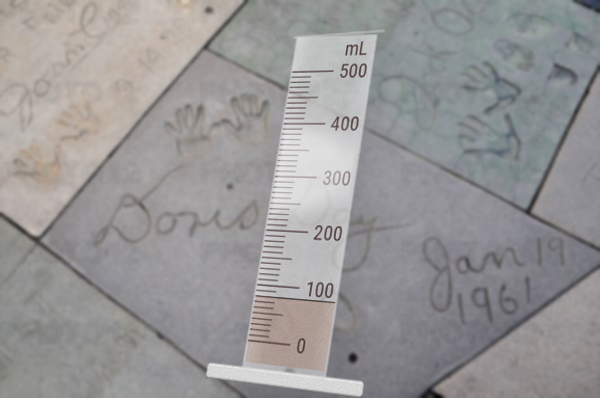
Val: 80 mL
